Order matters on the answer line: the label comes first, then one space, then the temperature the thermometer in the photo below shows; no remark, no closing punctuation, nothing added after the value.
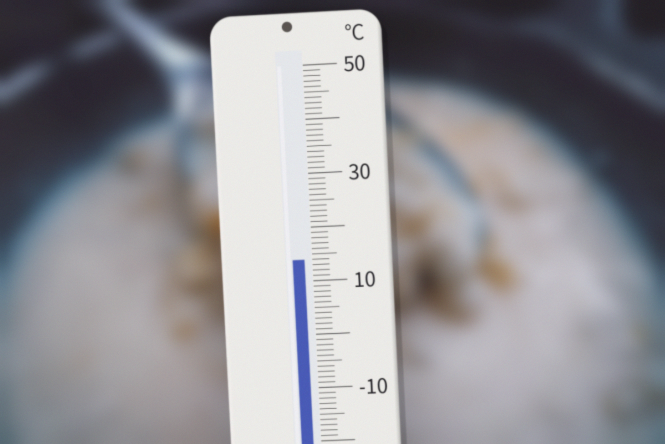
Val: 14 °C
